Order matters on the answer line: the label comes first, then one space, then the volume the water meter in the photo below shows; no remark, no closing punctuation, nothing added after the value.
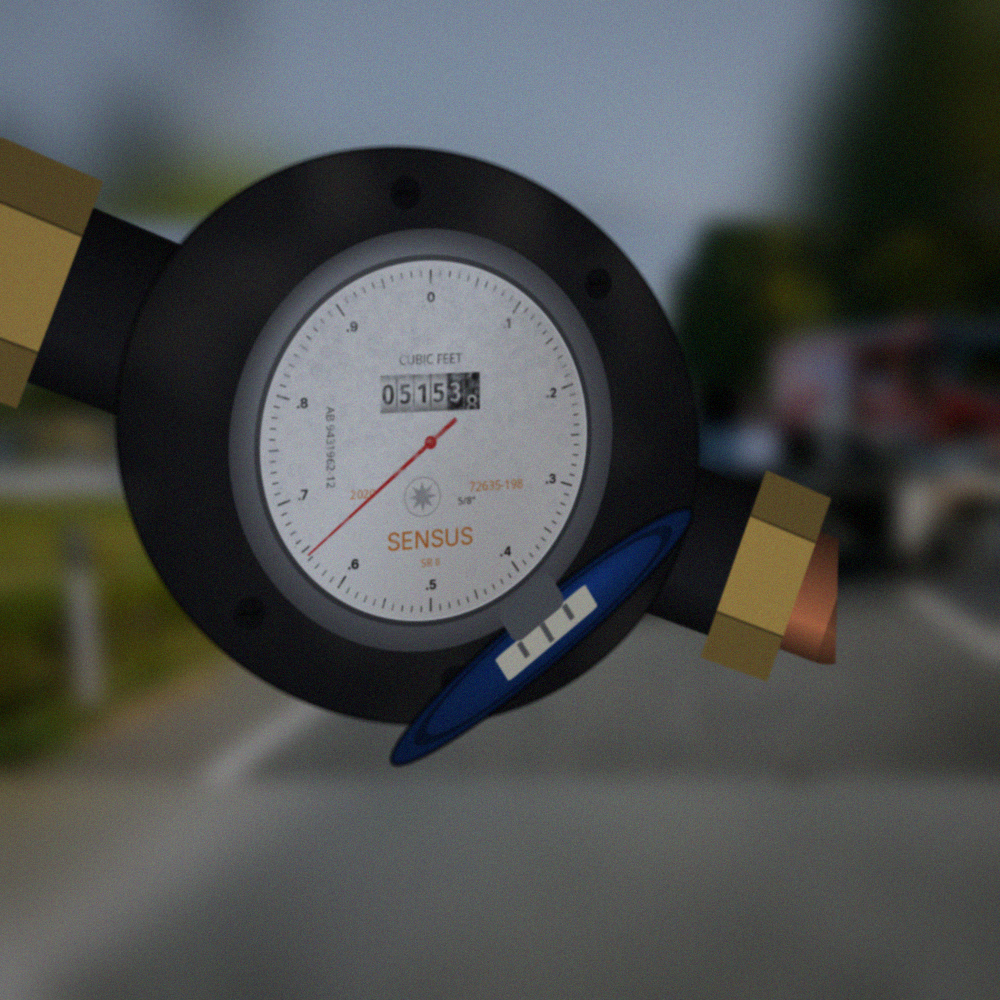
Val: 51537.64 ft³
